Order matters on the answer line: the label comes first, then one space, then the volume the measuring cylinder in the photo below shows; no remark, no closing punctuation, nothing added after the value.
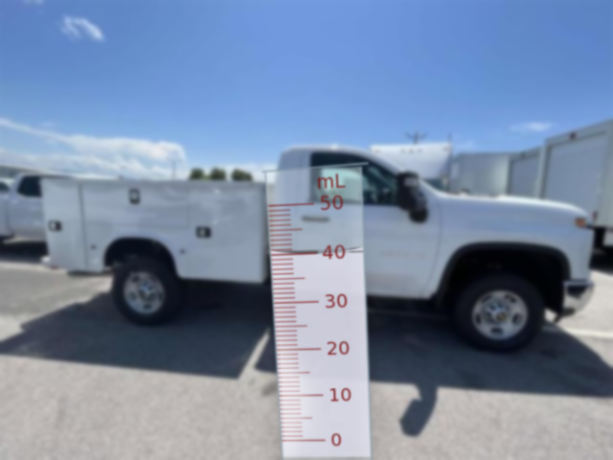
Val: 40 mL
